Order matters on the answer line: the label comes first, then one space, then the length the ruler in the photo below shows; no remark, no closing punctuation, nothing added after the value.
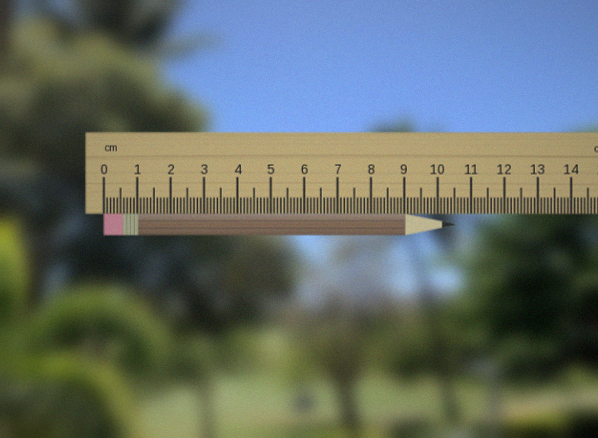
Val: 10.5 cm
